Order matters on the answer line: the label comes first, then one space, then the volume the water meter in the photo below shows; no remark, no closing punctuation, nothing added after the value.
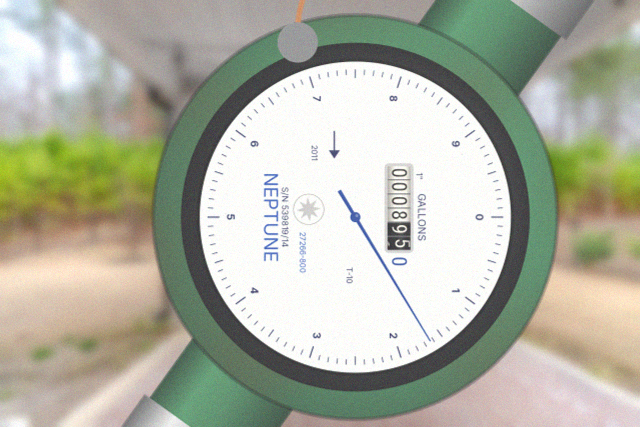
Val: 8951.6 gal
